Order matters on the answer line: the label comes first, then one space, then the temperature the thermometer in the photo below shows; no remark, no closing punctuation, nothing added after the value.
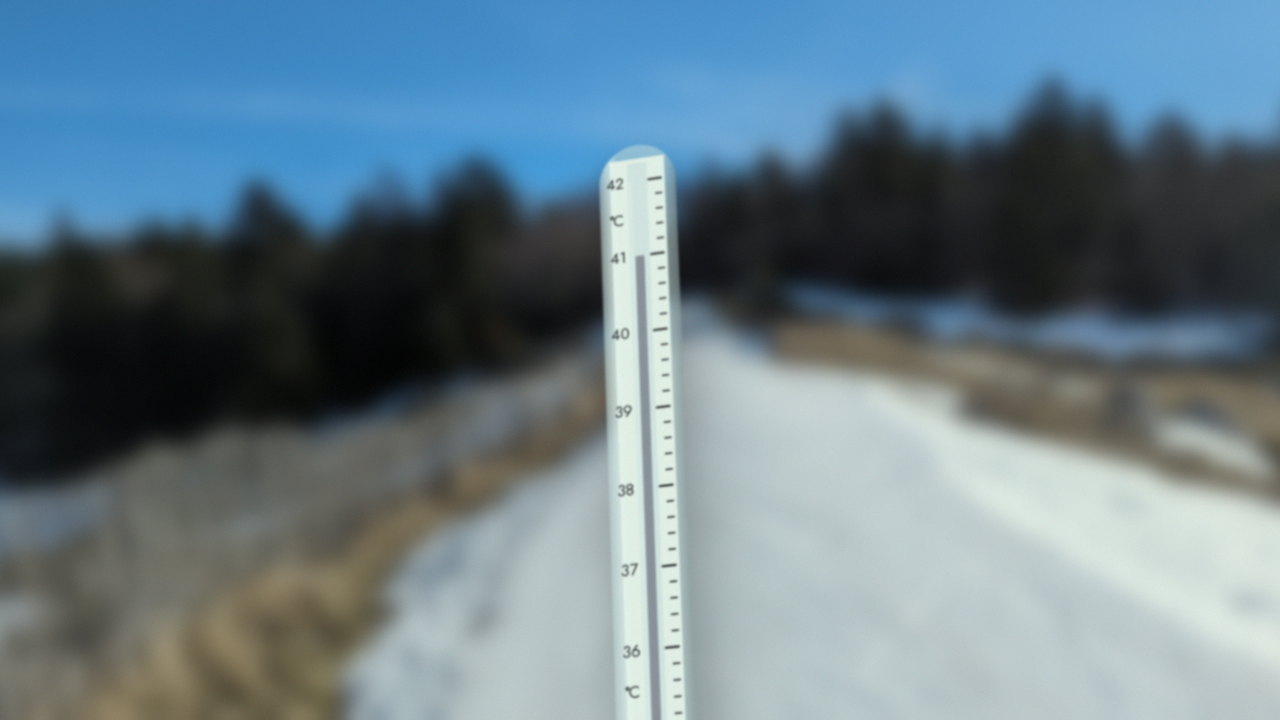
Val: 41 °C
